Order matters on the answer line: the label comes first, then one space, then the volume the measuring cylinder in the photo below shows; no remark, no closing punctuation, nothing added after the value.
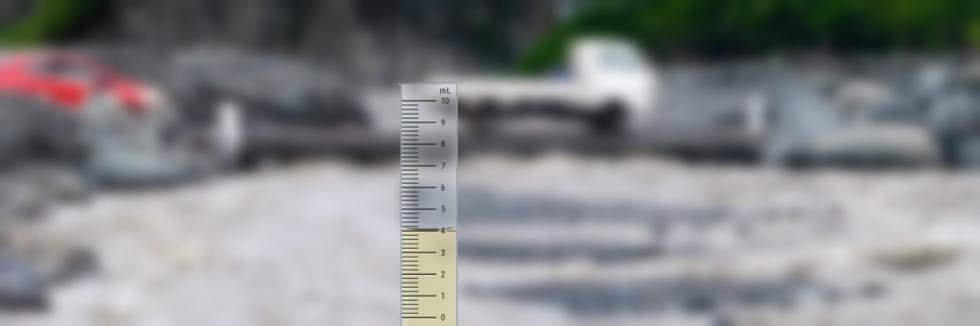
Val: 4 mL
